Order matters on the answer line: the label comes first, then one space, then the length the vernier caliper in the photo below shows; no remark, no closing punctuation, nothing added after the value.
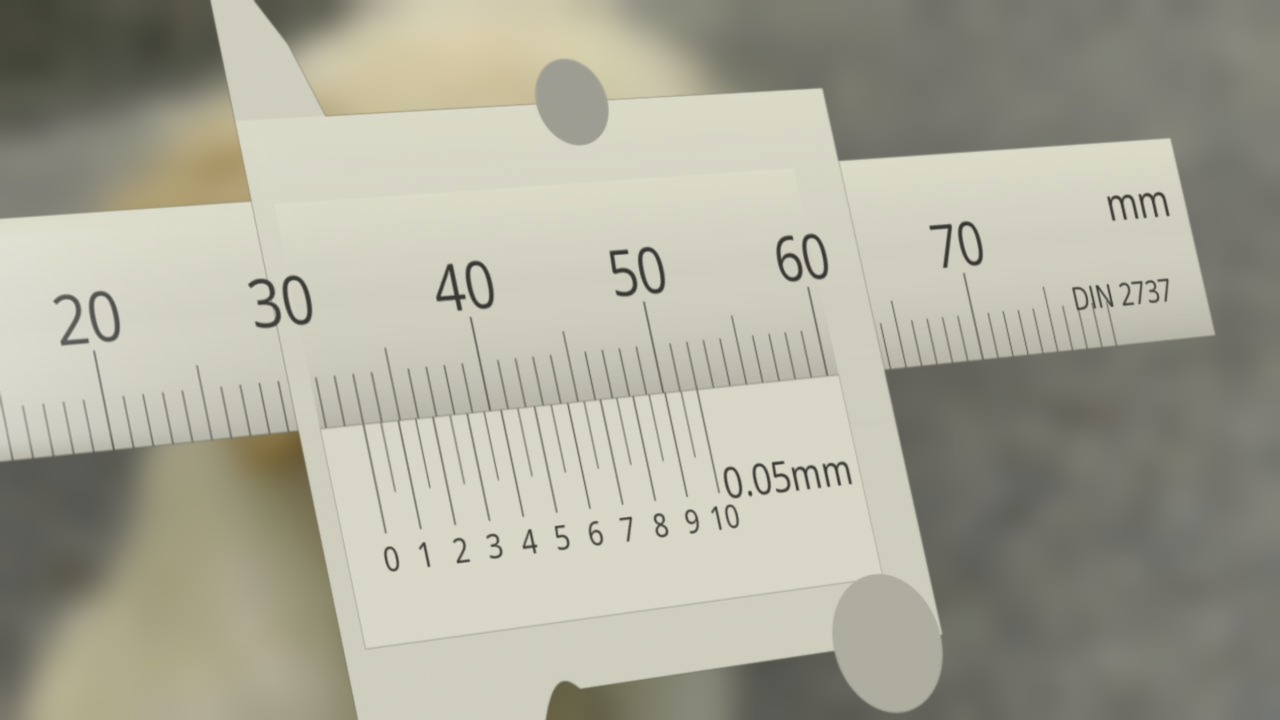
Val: 33.0 mm
